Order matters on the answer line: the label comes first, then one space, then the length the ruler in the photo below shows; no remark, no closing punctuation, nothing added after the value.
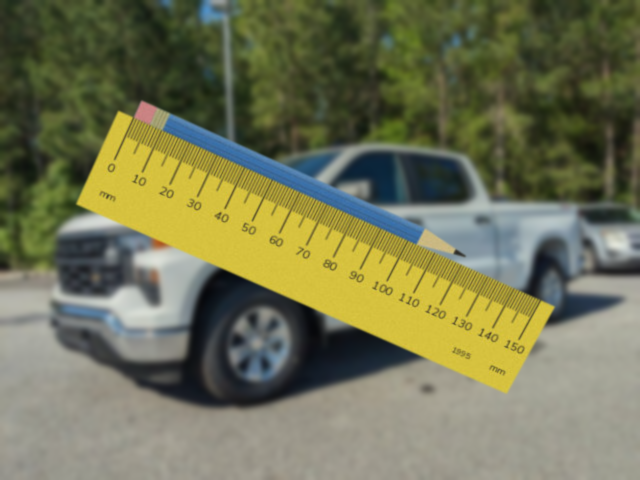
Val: 120 mm
